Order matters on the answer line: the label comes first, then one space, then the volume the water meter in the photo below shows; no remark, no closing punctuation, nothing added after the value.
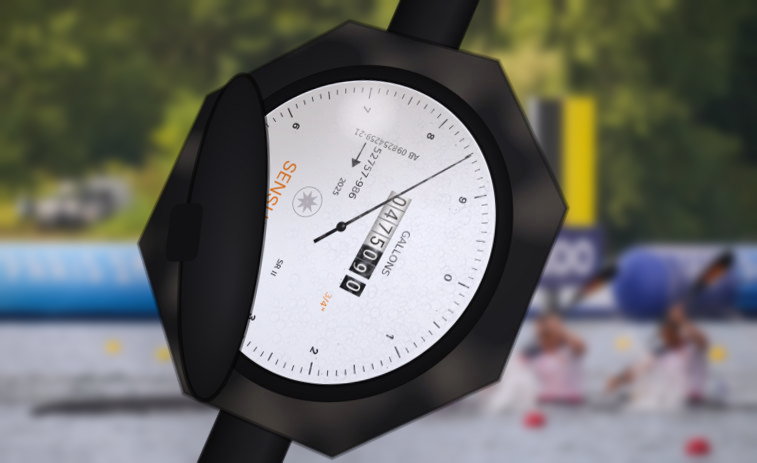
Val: 475088.5 gal
